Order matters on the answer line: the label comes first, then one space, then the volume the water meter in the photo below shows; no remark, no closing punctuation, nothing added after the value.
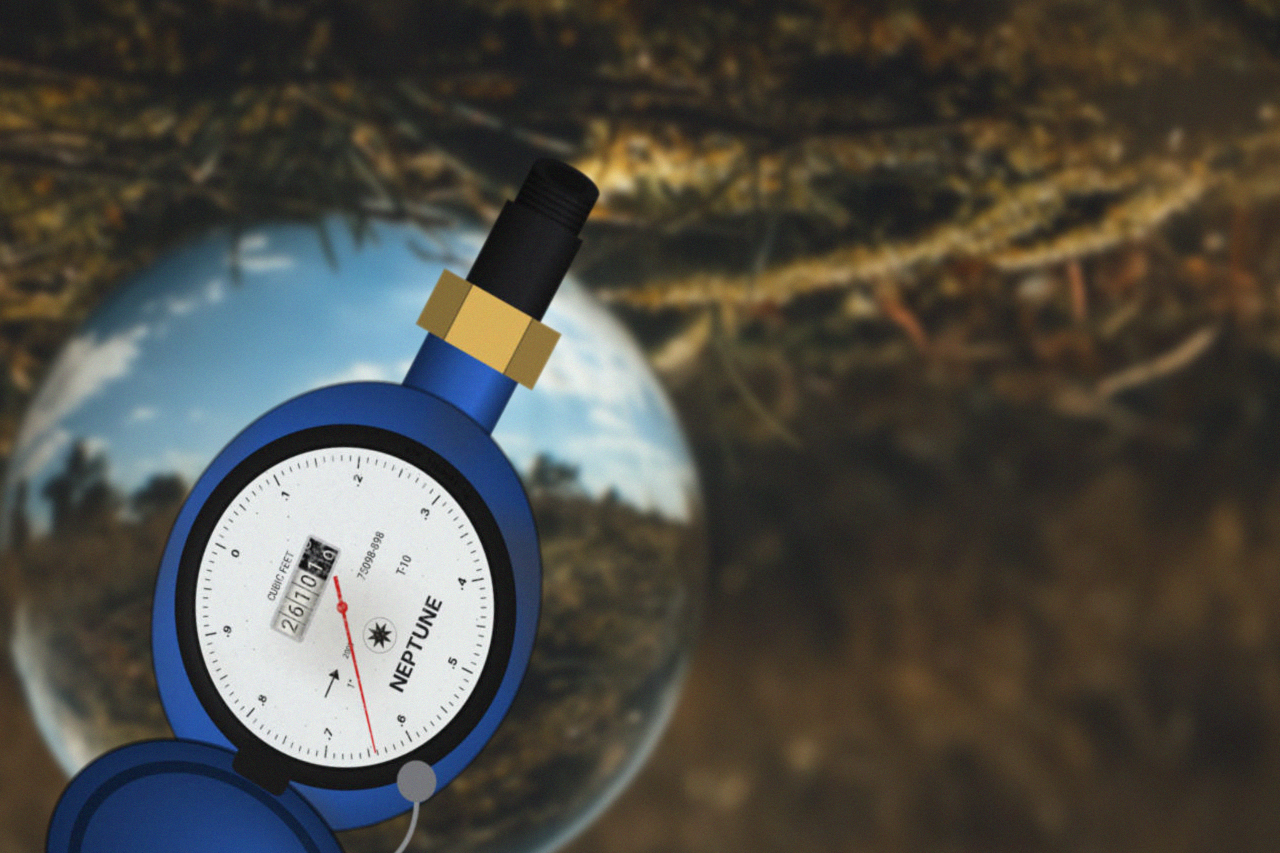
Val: 261018.64 ft³
